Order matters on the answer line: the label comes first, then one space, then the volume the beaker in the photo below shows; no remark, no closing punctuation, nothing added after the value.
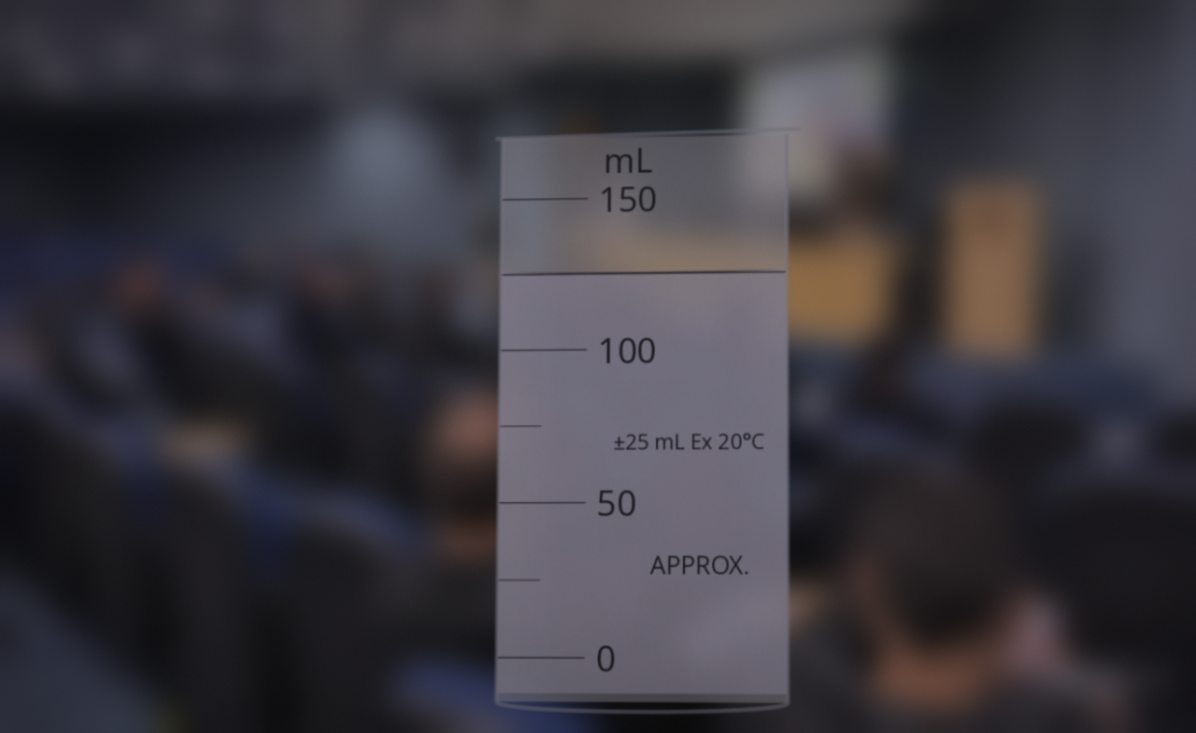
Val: 125 mL
